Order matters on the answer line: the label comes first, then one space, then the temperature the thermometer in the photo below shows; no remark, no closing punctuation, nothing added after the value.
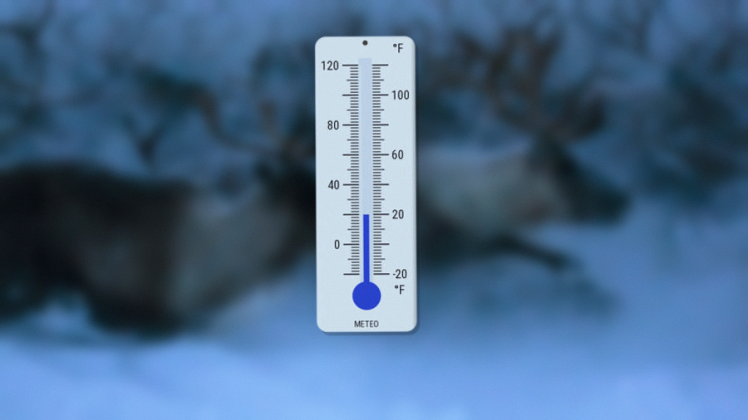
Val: 20 °F
